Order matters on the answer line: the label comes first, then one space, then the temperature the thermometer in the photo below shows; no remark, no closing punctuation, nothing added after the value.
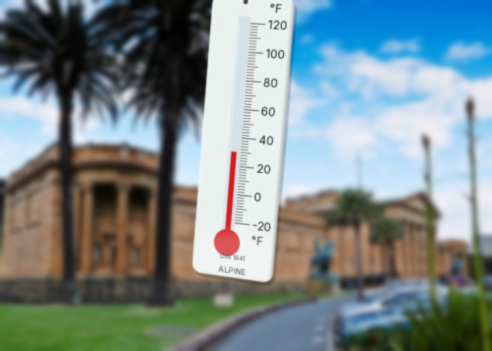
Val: 30 °F
